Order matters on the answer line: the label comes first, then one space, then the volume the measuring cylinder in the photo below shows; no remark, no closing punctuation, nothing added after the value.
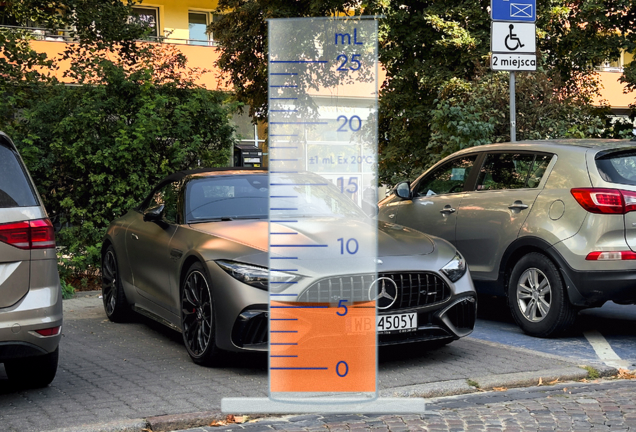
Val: 5 mL
